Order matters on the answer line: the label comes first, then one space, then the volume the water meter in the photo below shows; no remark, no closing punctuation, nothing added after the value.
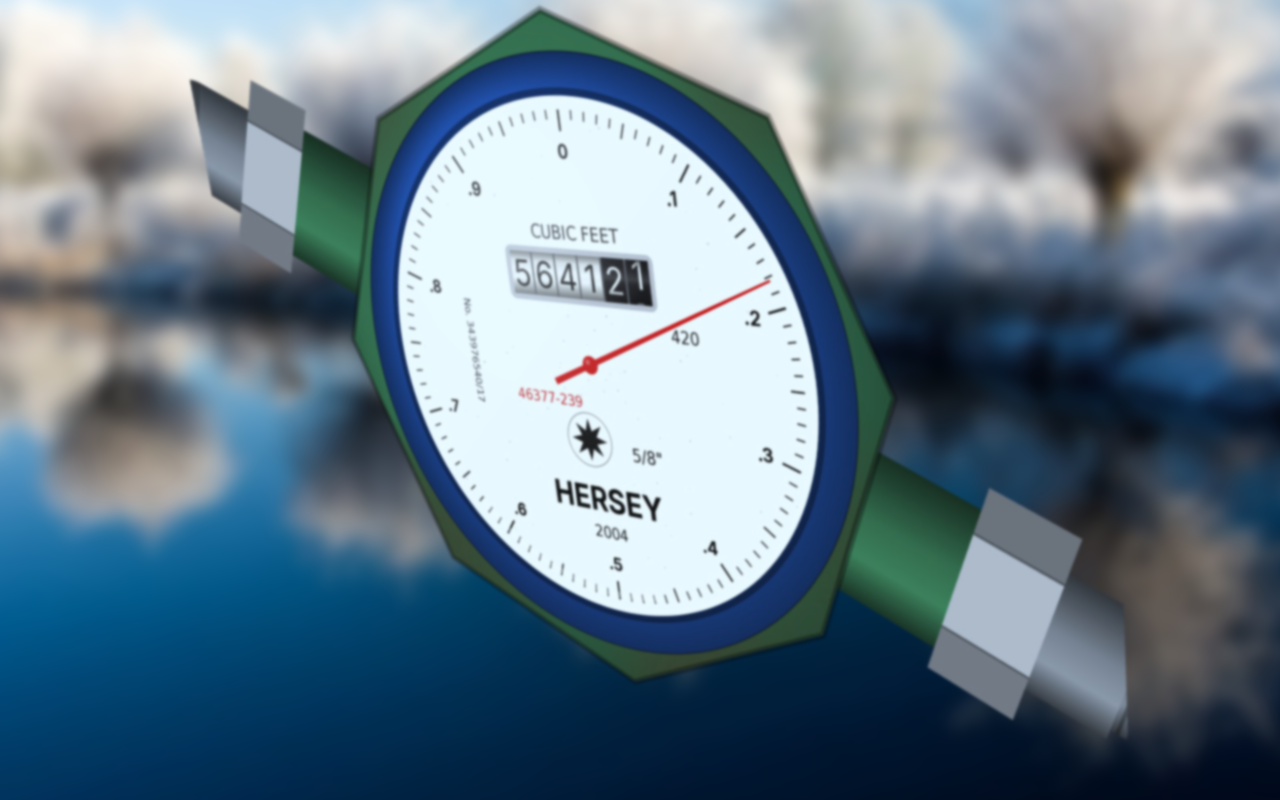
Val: 564121.18 ft³
